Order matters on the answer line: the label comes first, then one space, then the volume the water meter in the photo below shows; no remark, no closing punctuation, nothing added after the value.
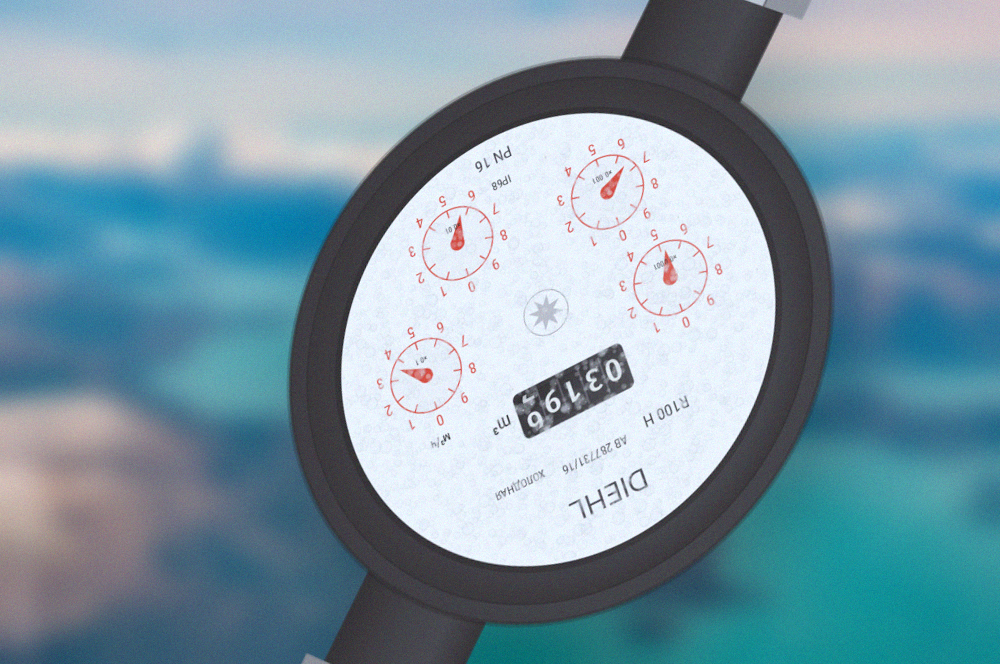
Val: 3196.3565 m³
